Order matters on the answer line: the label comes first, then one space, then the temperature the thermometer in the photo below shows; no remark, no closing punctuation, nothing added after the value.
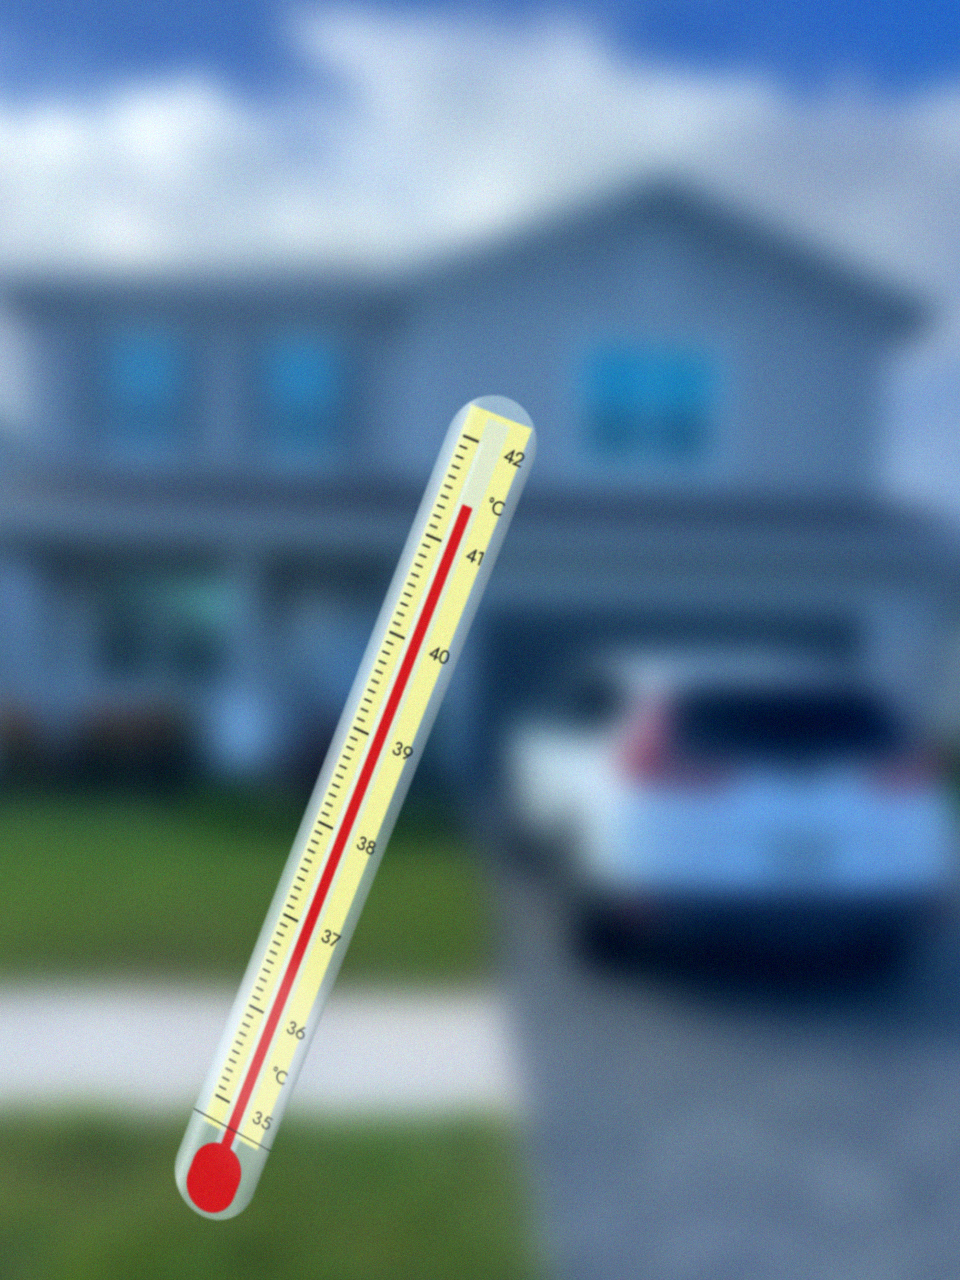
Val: 41.4 °C
